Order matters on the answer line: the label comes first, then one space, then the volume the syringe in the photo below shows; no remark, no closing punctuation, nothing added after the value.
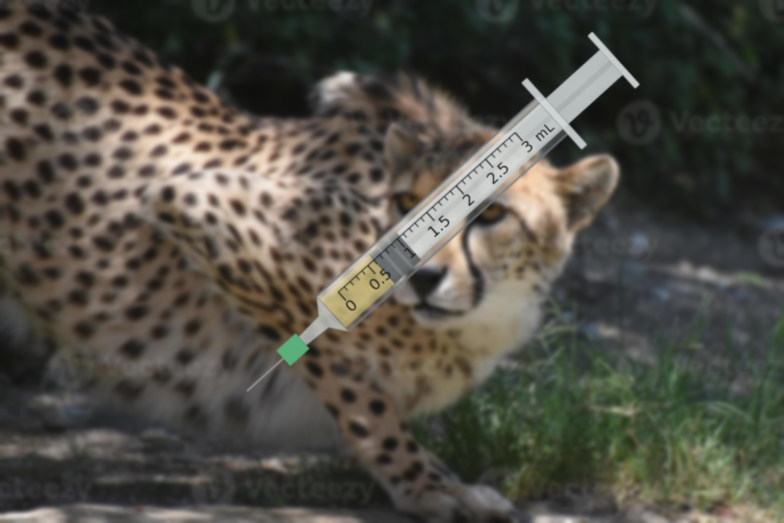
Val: 0.6 mL
